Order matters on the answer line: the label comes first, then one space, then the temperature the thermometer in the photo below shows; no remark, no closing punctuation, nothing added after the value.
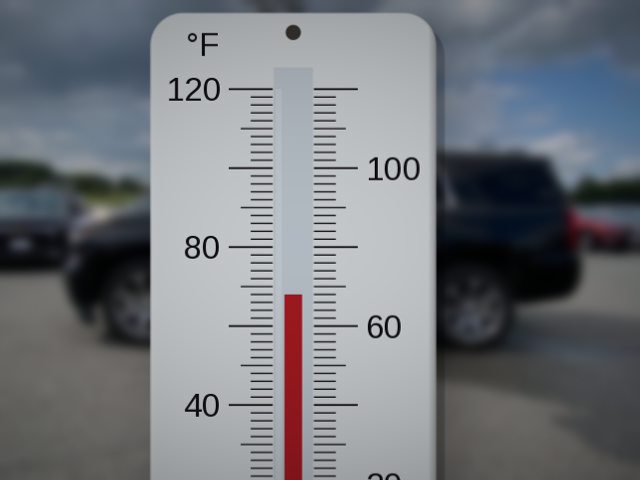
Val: 68 °F
